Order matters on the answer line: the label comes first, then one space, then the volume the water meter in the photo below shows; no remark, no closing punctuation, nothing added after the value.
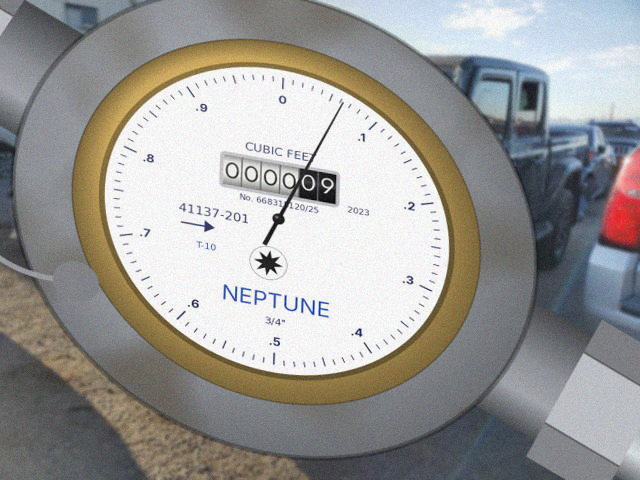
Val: 9.06 ft³
